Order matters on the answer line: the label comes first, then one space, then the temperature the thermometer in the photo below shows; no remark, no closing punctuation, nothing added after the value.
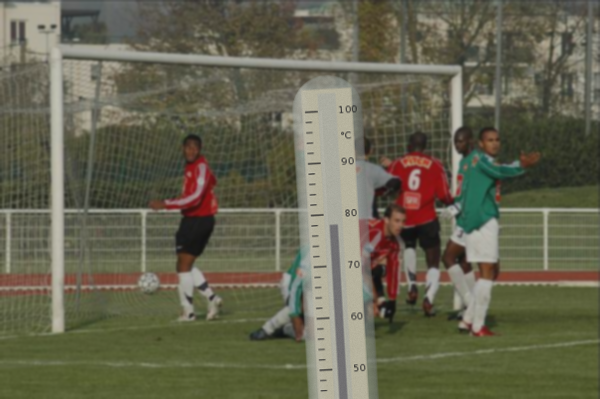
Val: 78 °C
